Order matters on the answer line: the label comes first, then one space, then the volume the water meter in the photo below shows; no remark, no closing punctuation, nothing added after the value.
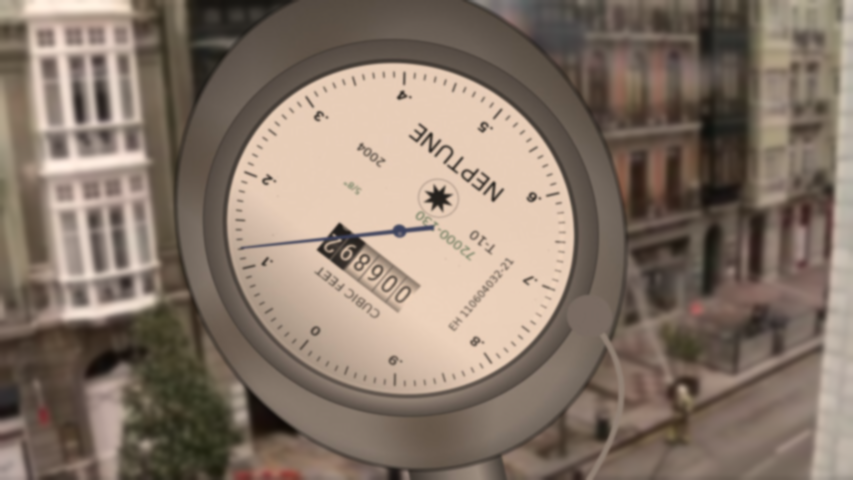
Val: 6892.12 ft³
